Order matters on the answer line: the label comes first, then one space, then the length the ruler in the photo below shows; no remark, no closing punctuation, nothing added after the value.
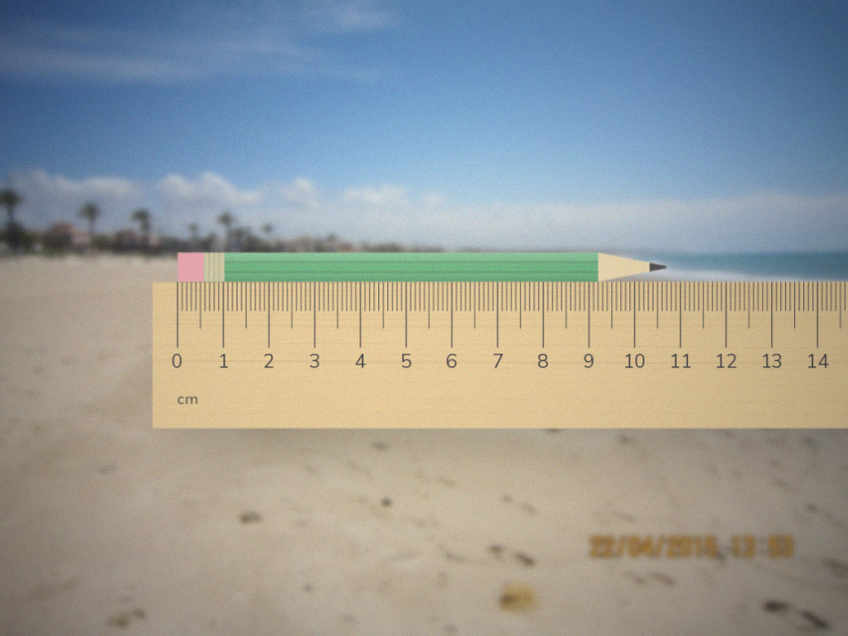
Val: 10.7 cm
